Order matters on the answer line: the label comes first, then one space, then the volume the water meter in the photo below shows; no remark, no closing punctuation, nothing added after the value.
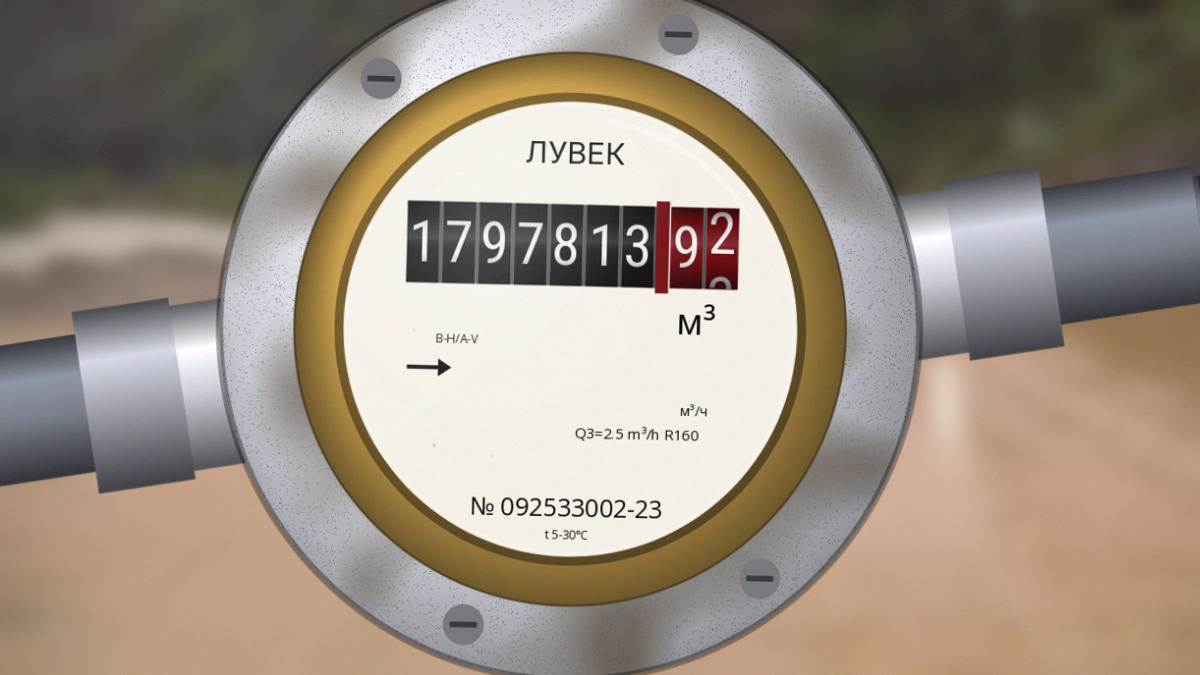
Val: 1797813.92 m³
